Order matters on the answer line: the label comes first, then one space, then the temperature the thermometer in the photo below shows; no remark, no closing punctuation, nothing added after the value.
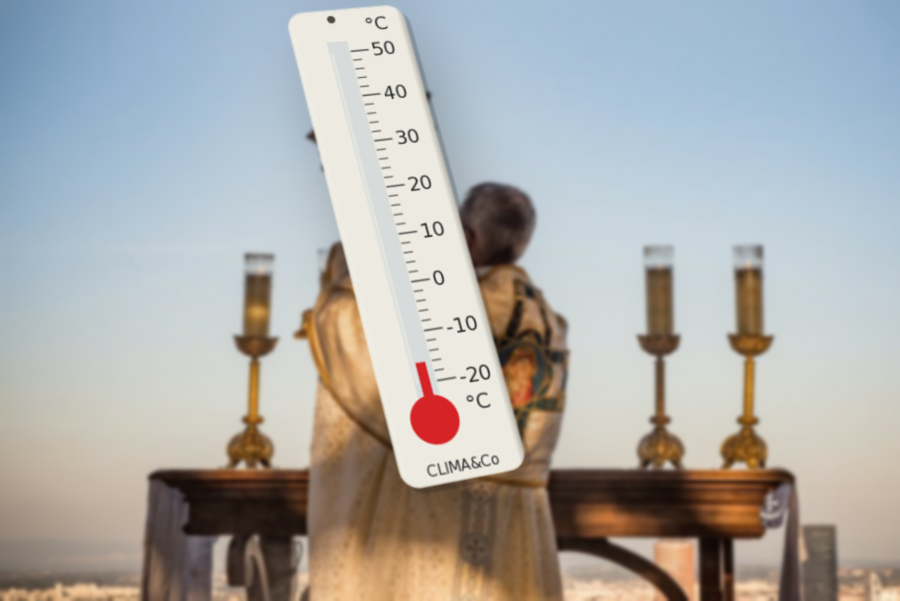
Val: -16 °C
